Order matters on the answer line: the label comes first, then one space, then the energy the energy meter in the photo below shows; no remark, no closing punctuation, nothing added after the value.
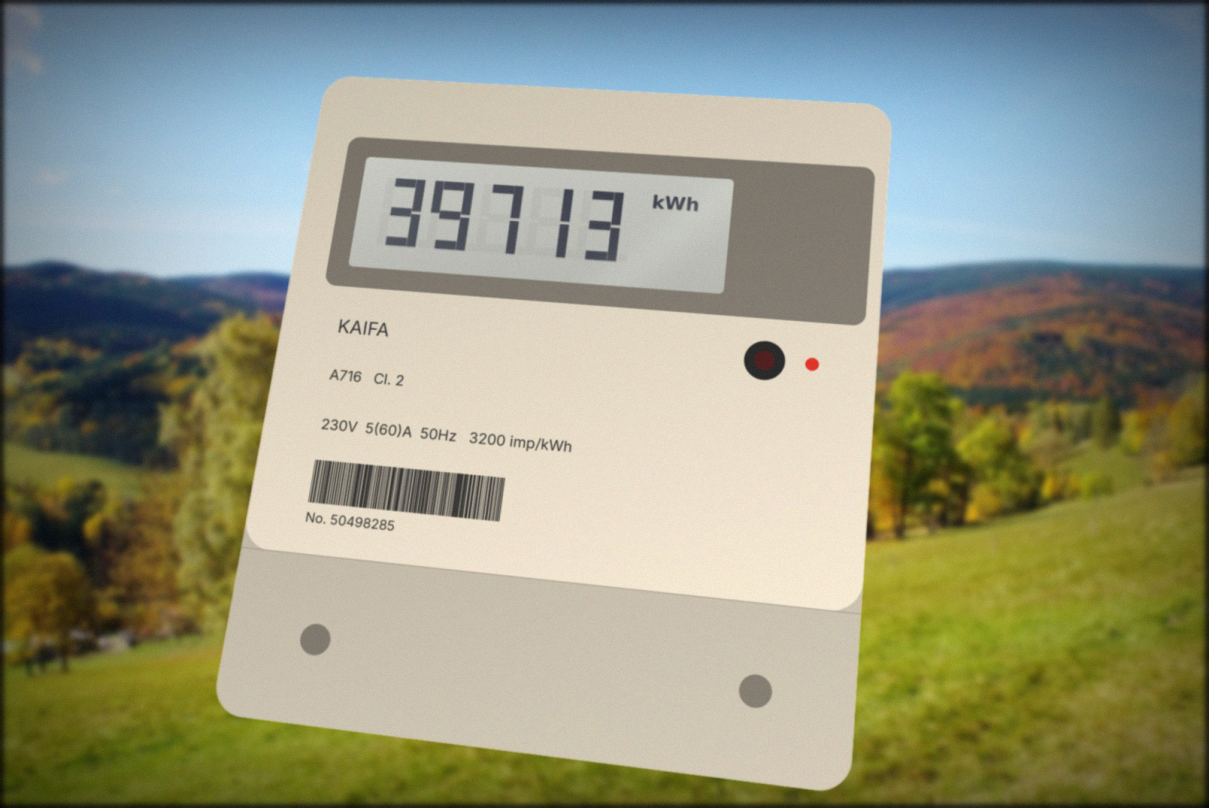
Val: 39713 kWh
